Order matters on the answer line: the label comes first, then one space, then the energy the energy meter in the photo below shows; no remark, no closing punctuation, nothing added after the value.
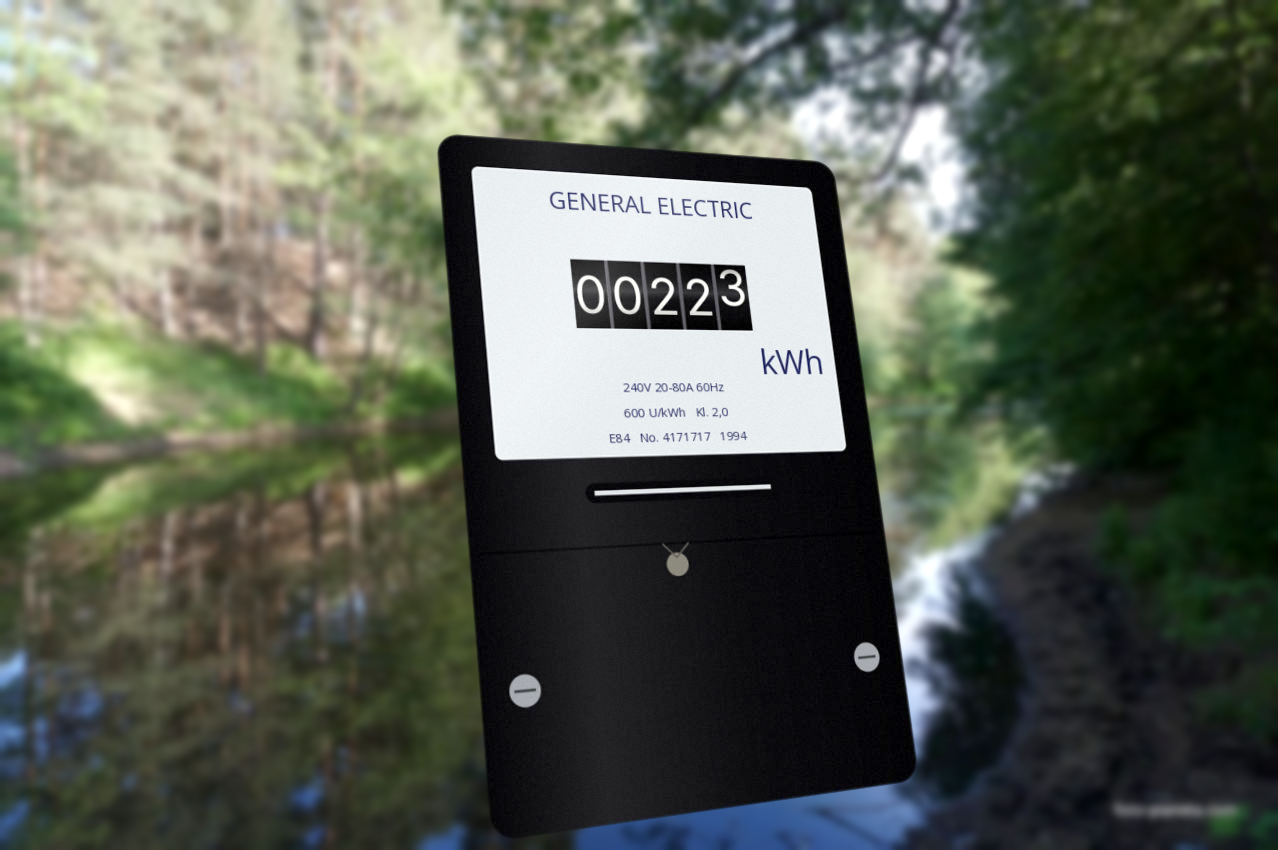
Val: 223 kWh
